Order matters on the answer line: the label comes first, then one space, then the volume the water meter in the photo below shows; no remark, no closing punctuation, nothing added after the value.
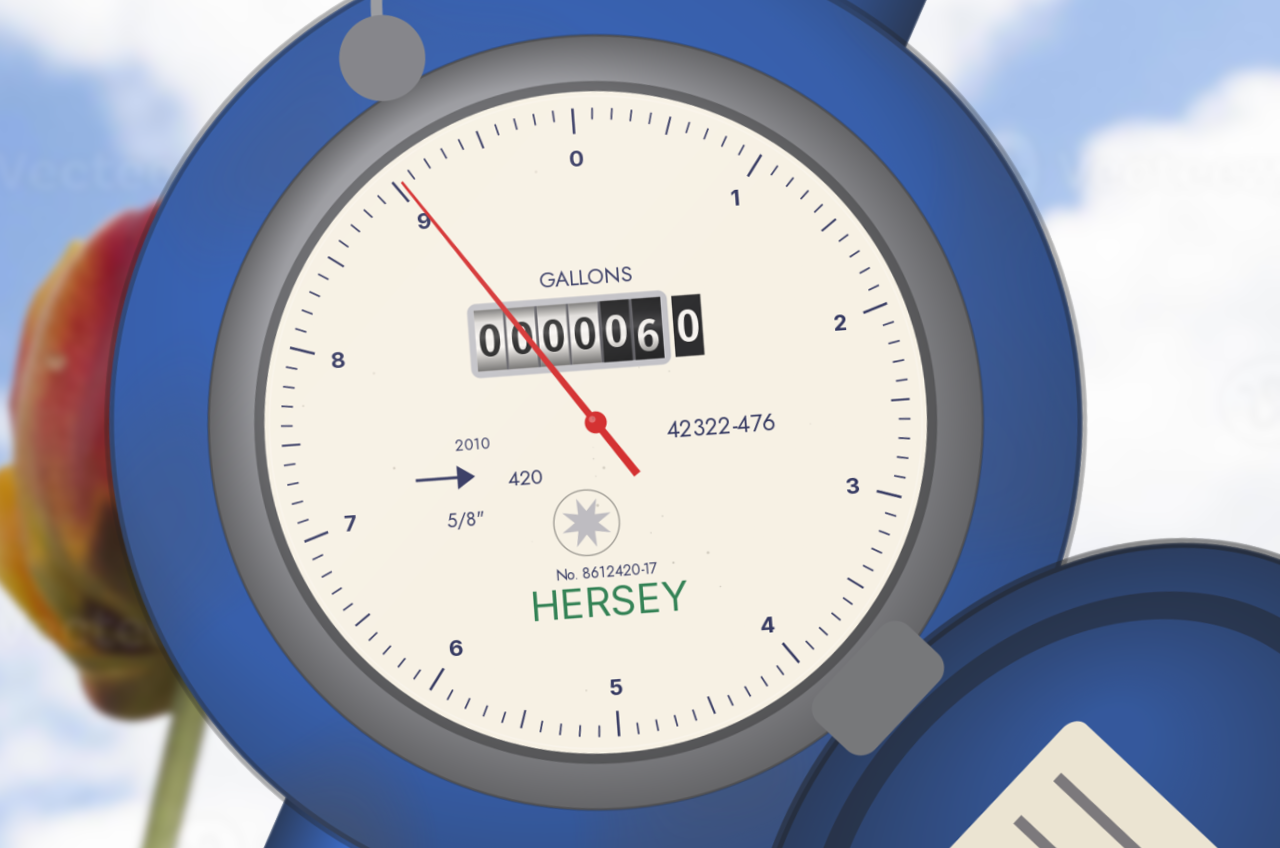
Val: 59.0 gal
